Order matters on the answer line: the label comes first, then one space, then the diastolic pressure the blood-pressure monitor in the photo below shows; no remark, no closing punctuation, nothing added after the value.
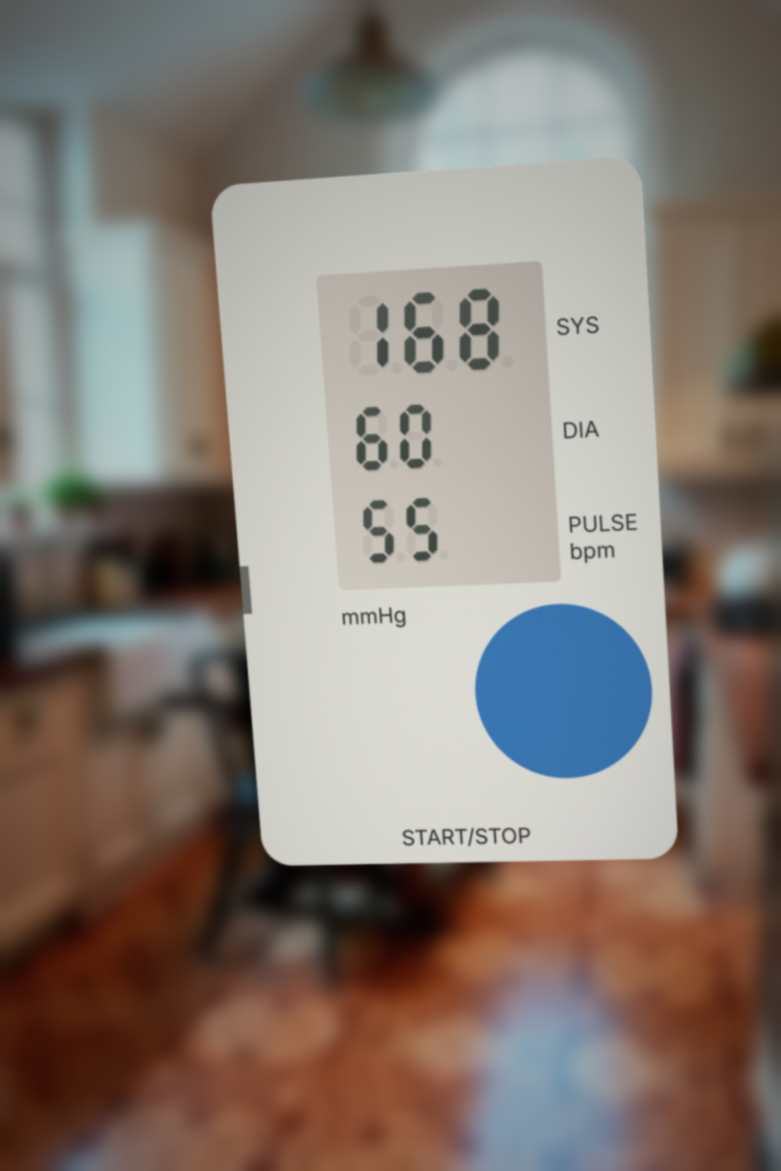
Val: 60 mmHg
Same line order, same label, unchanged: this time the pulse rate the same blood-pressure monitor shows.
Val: 55 bpm
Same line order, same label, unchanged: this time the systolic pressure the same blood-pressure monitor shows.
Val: 168 mmHg
